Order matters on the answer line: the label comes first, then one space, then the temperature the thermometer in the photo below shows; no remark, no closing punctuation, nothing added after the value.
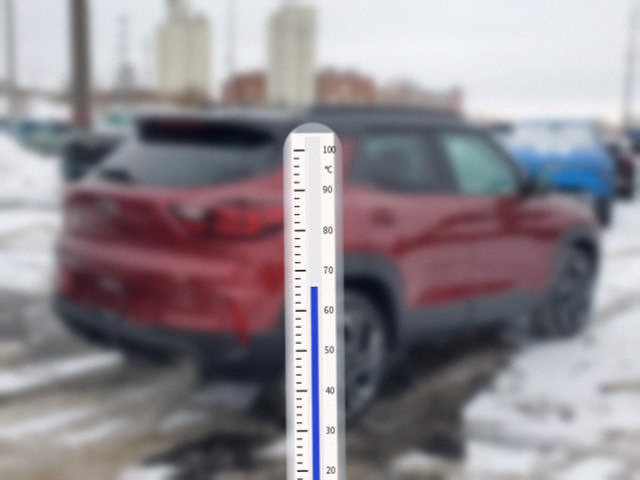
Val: 66 °C
